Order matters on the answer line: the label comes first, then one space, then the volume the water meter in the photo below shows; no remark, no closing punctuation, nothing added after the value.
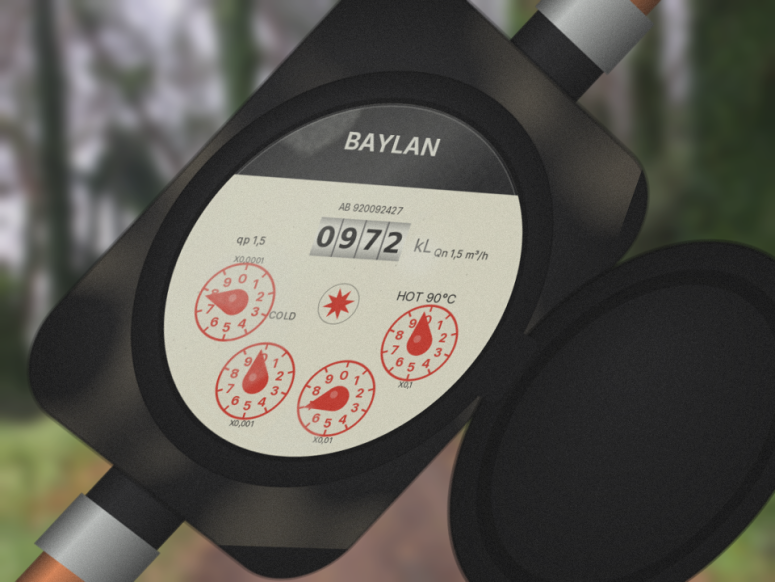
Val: 971.9697 kL
